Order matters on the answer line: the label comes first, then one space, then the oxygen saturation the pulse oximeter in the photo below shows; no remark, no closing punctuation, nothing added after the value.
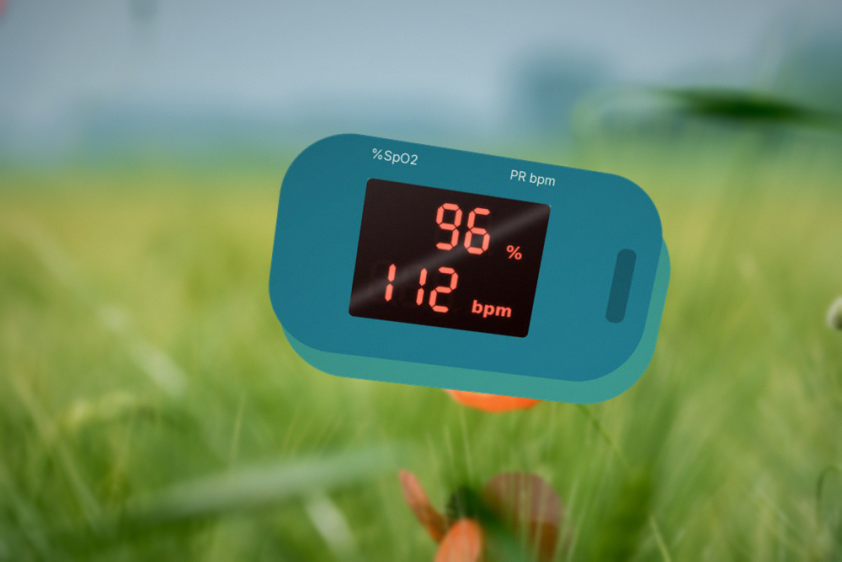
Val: 96 %
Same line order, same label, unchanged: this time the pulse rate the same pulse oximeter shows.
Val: 112 bpm
